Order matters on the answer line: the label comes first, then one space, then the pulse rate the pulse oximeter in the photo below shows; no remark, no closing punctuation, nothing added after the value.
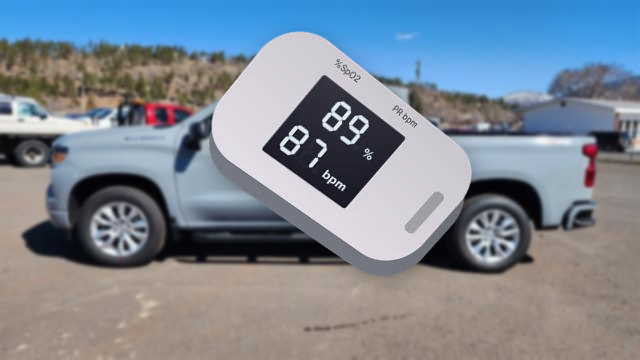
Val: 87 bpm
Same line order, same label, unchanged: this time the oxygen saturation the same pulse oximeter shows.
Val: 89 %
